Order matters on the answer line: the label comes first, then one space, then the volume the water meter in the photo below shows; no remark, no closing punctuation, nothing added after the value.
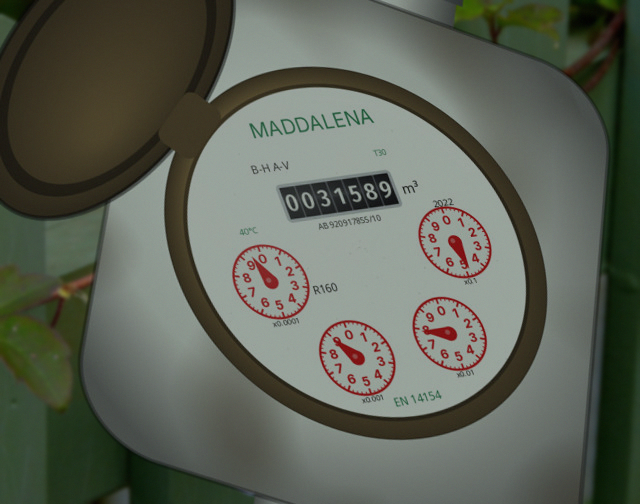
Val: 31589.4789 m³
